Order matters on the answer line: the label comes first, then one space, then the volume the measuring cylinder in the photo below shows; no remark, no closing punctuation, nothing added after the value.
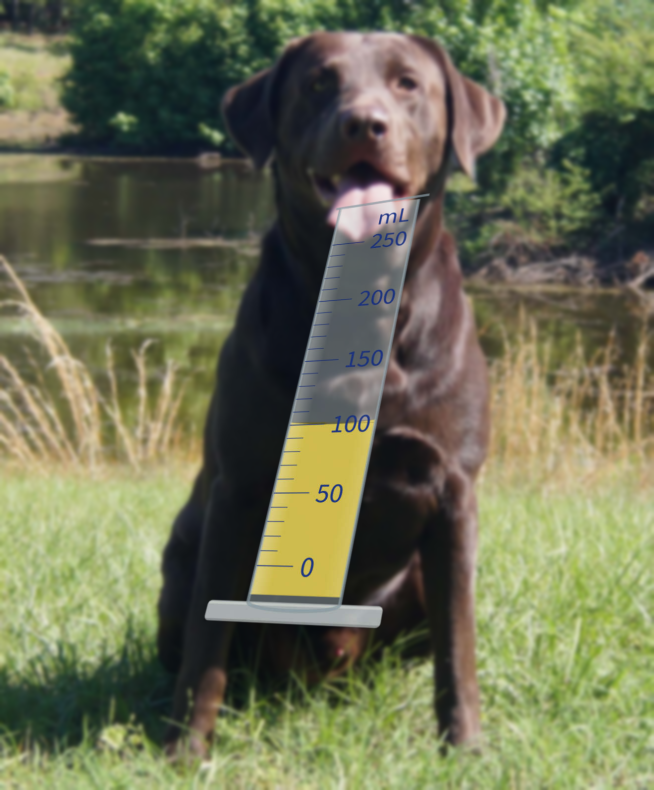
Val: 100 mL
